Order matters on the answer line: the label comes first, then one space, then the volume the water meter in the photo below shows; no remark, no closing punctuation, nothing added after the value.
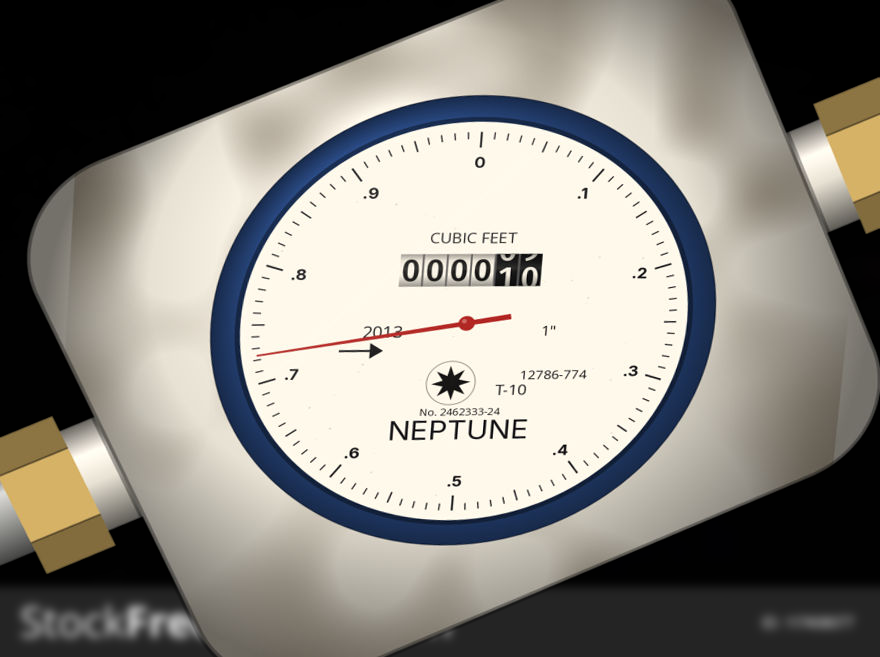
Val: 9.72 ft³
